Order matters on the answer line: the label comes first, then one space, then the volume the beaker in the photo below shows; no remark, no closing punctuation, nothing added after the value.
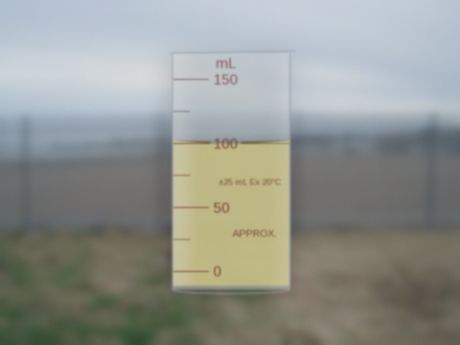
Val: 100 mL
